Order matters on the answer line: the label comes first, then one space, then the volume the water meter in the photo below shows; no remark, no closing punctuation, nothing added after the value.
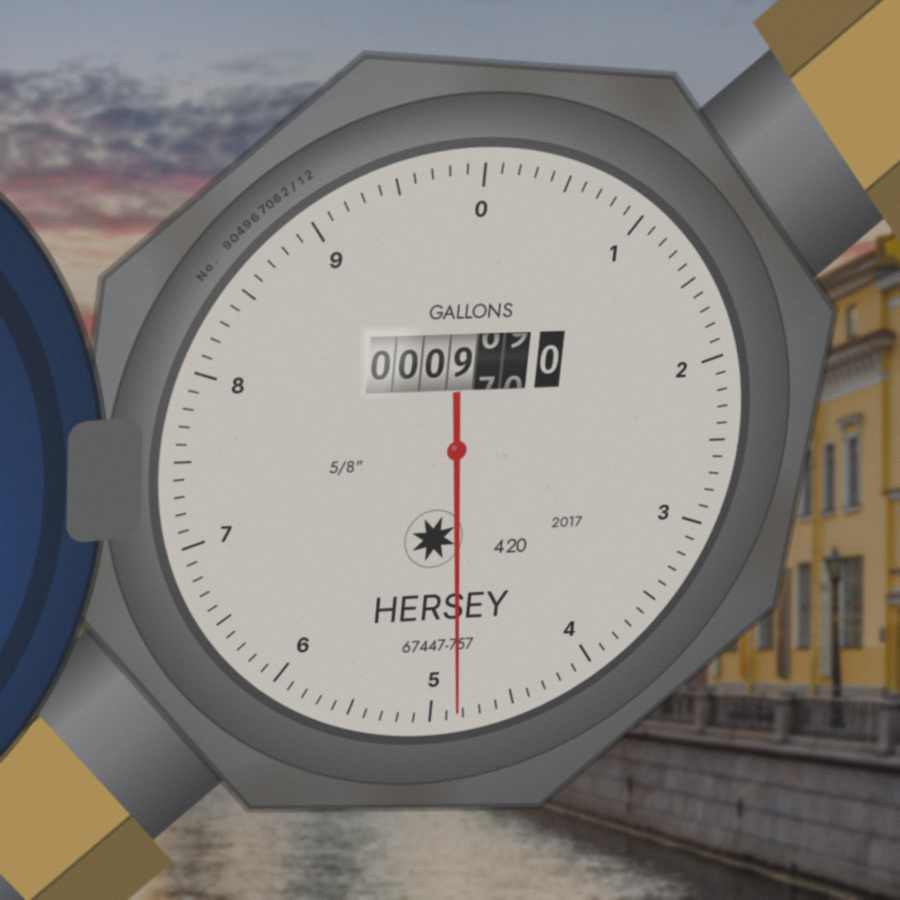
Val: 9694.8 gal
